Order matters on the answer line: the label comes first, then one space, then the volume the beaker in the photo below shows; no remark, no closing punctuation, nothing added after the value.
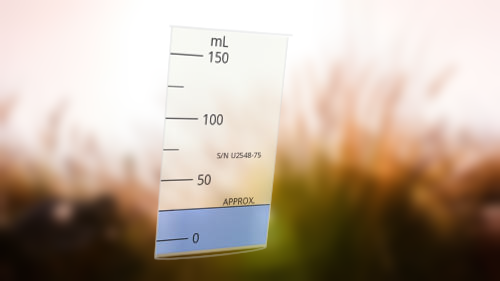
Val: 25 mL
